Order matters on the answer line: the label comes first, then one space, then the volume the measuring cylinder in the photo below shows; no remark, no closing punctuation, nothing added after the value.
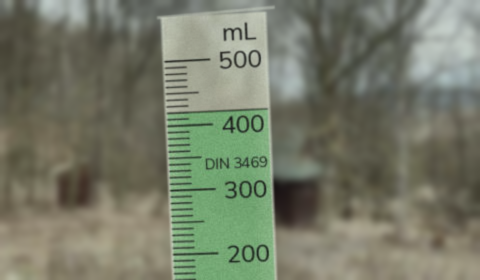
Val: 420 mL
